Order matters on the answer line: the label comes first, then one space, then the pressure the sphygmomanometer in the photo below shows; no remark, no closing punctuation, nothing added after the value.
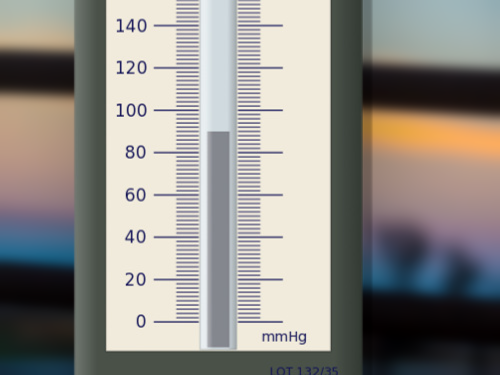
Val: 90 mmHg
